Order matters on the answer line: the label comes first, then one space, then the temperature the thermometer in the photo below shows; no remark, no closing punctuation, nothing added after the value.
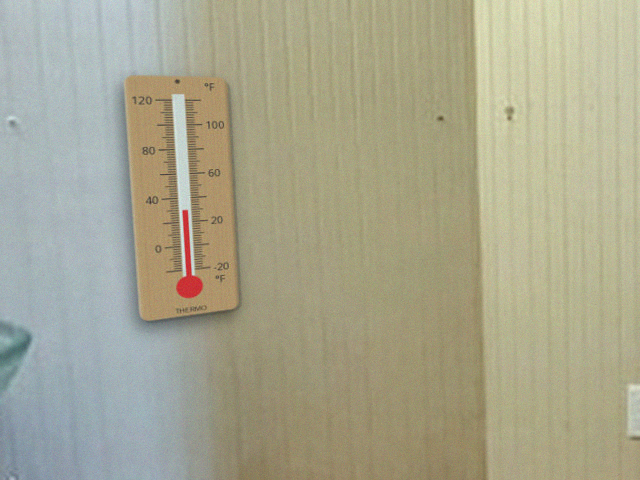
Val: 30 °F
